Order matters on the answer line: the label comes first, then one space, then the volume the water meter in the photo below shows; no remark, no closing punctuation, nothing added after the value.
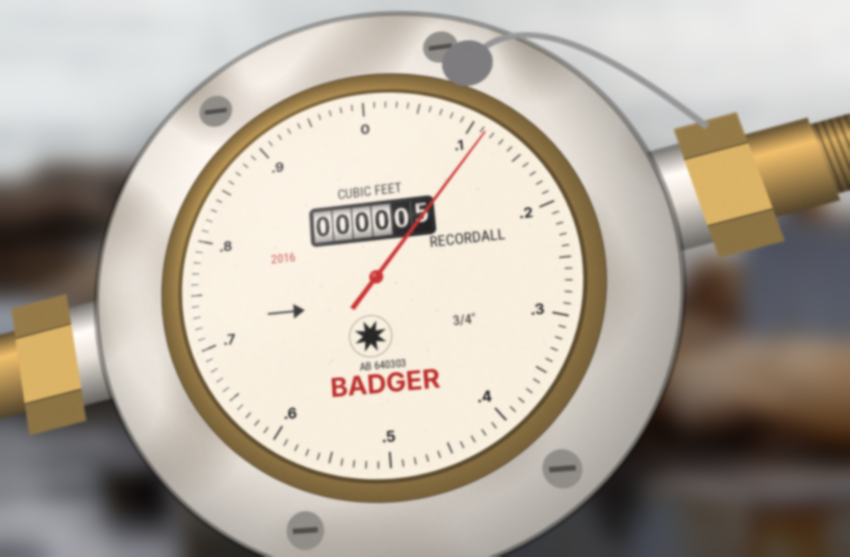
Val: 5.11 ft³
